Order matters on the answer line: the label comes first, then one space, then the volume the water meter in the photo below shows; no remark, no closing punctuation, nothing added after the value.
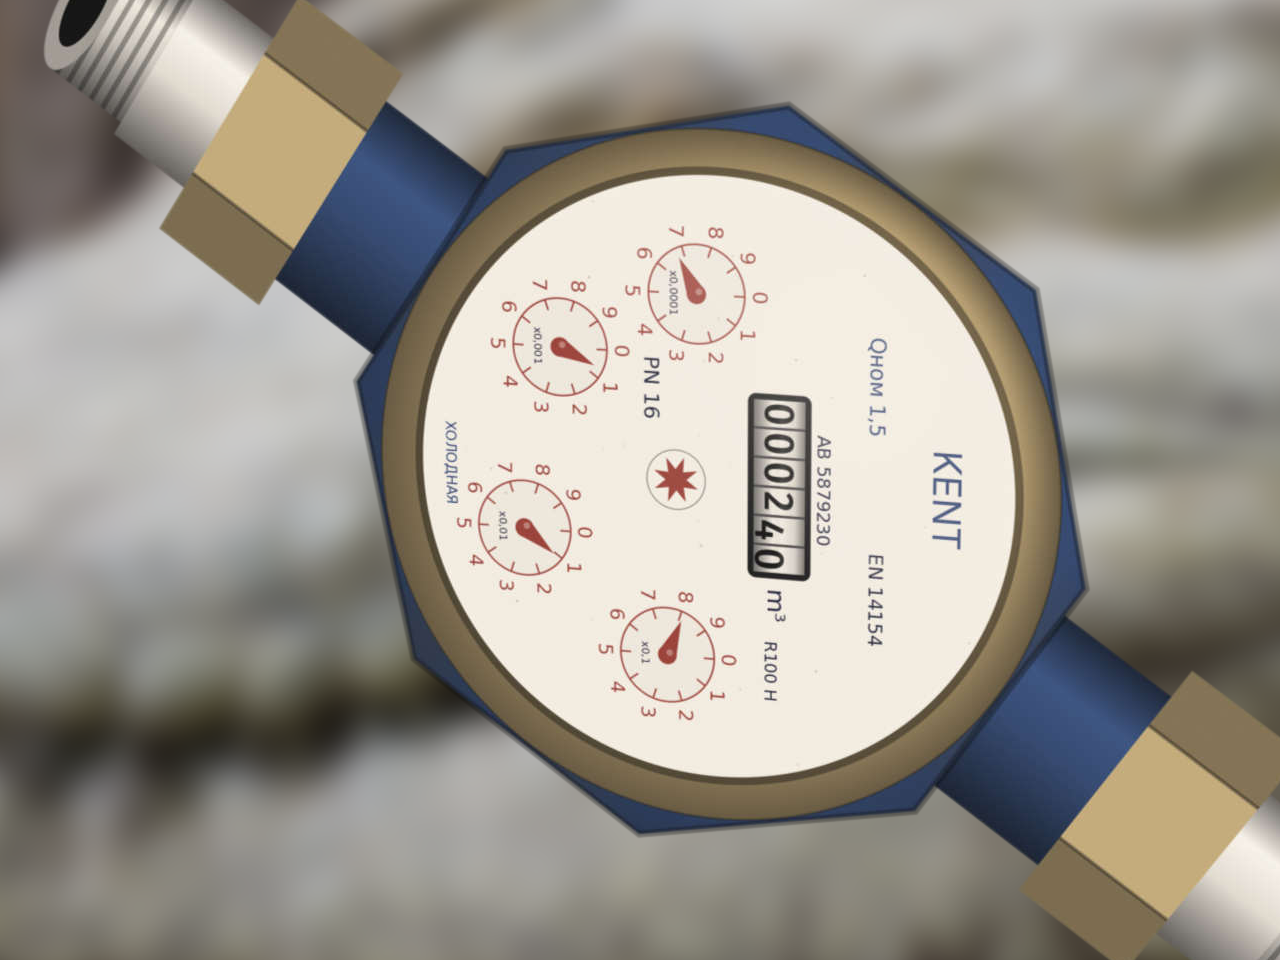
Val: 239.8106 m³
